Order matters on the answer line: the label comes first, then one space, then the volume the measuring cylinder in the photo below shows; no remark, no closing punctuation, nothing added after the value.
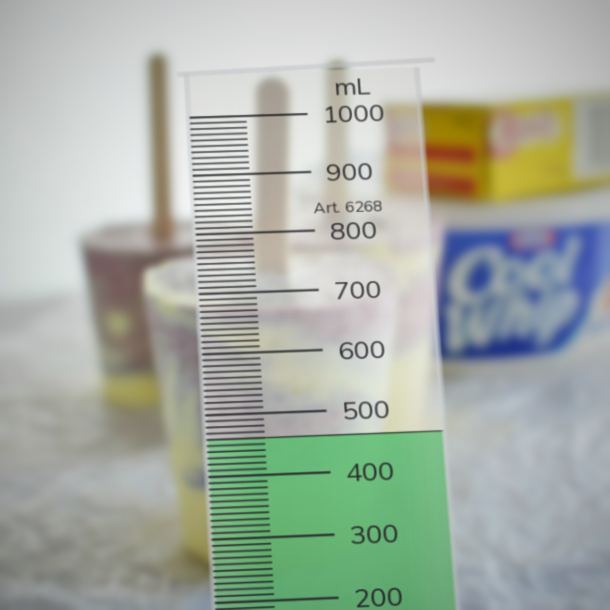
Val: 460 mL
